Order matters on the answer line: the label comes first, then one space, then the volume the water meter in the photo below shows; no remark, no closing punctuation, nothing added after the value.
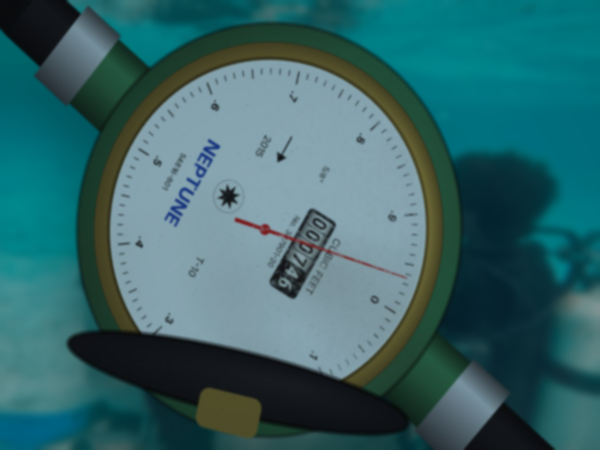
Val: 745.96 ft³
